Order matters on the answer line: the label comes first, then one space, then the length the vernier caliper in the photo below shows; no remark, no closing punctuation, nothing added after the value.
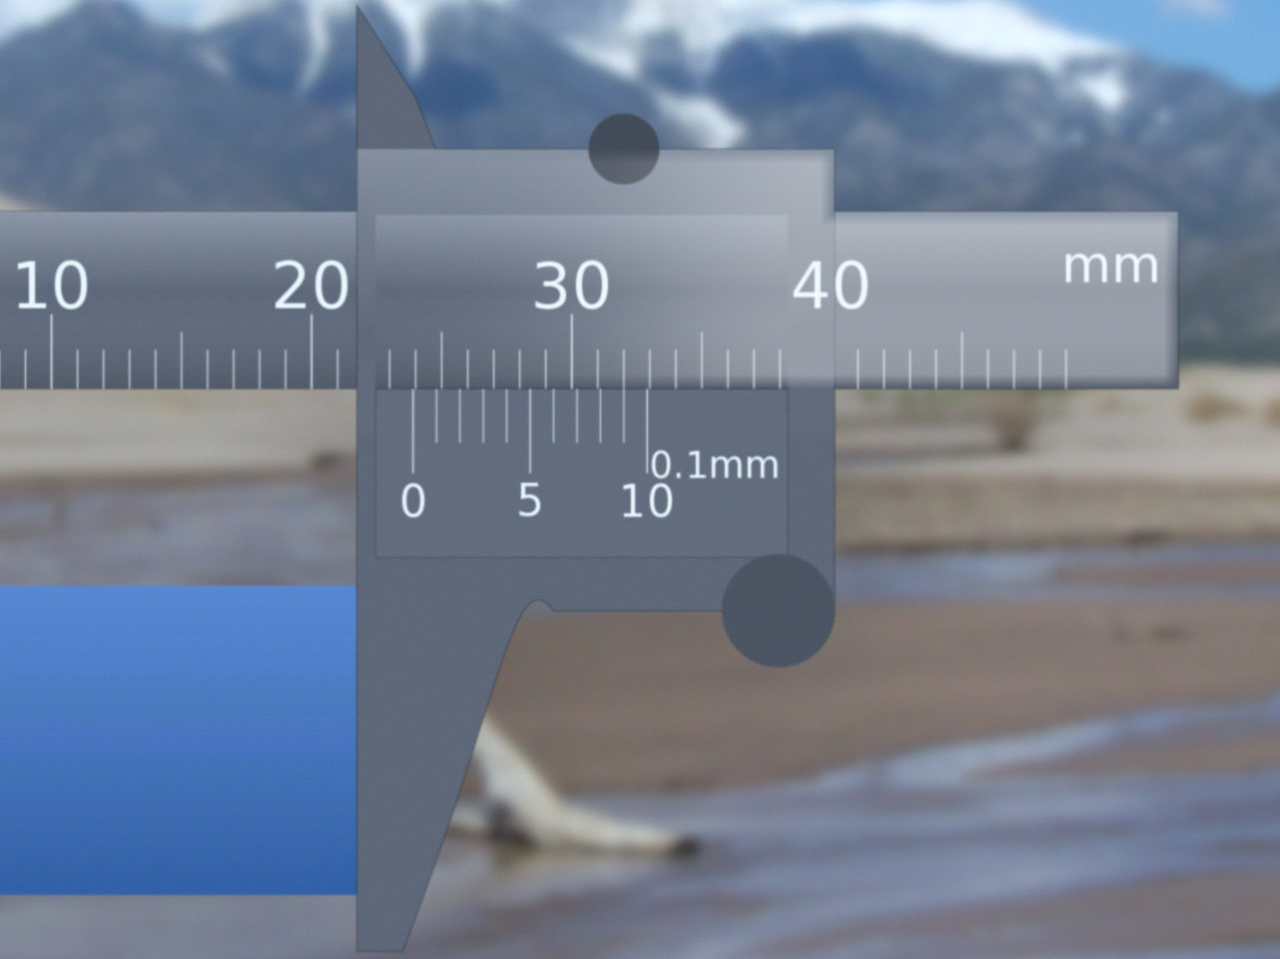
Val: 23.9 mm
